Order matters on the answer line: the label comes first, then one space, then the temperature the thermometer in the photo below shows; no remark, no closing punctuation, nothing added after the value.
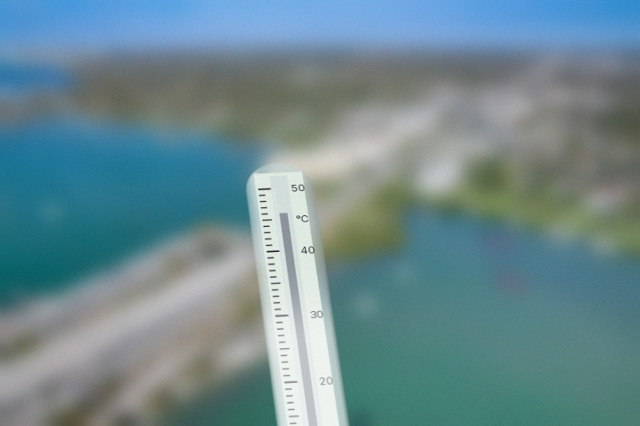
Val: 46 °C
